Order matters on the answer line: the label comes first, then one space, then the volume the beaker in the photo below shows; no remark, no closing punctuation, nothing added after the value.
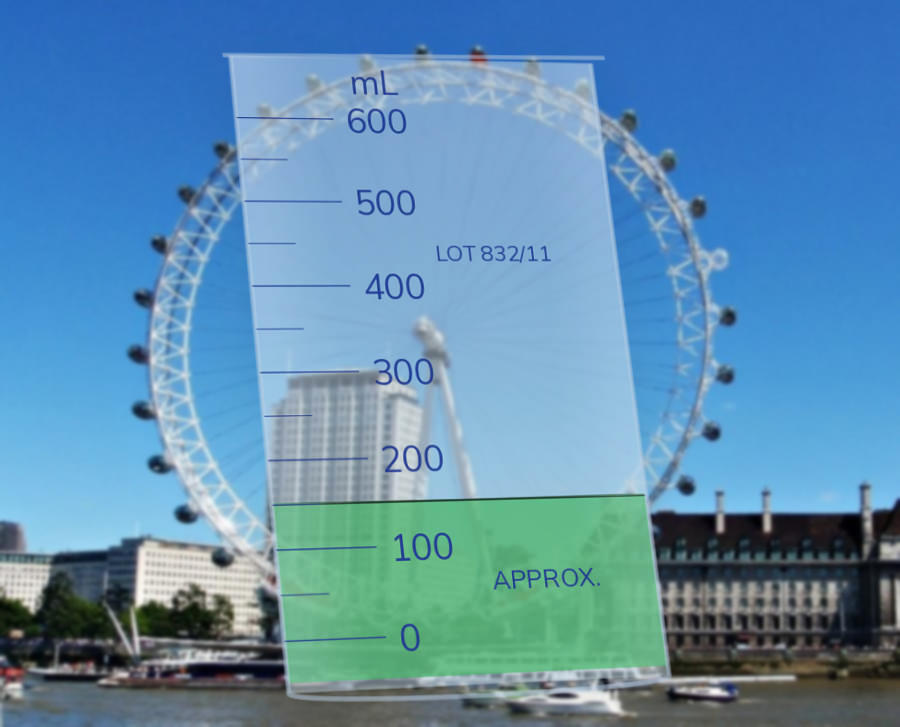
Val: 150 mL
